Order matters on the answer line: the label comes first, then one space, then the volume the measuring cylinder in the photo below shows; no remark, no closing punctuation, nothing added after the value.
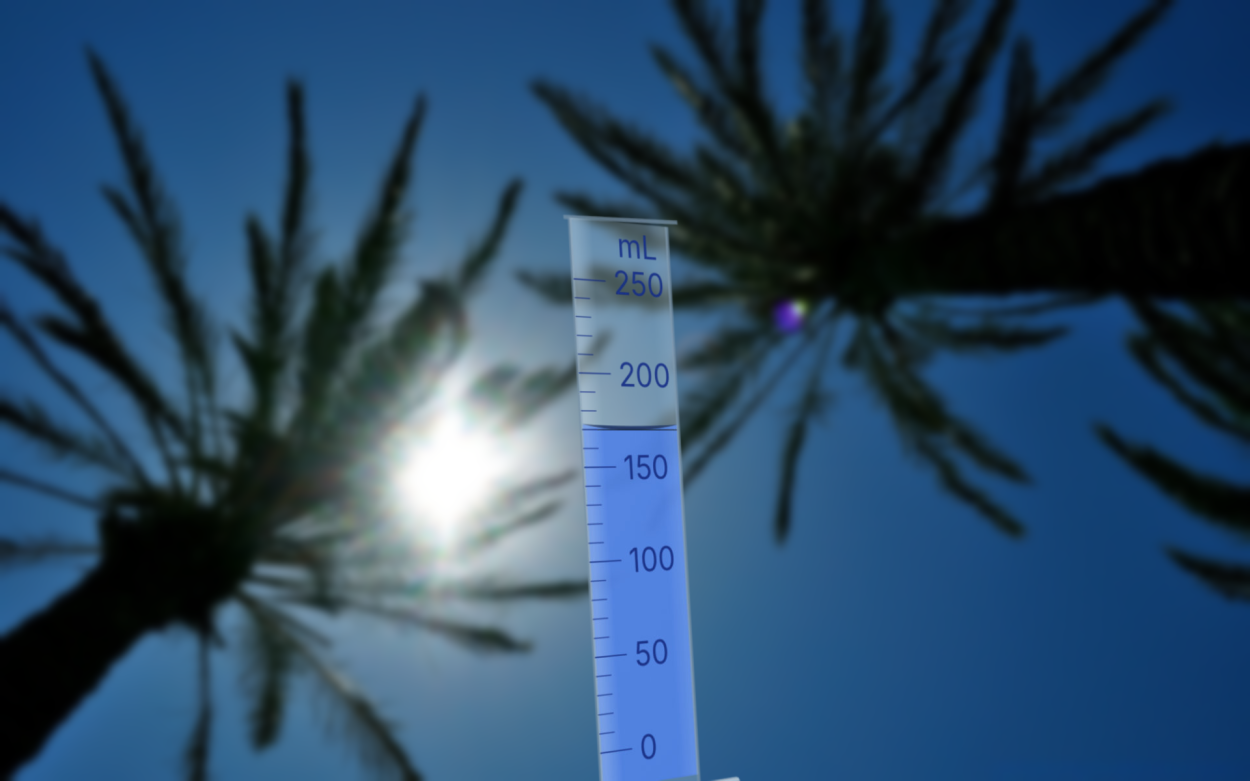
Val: 170 mL
